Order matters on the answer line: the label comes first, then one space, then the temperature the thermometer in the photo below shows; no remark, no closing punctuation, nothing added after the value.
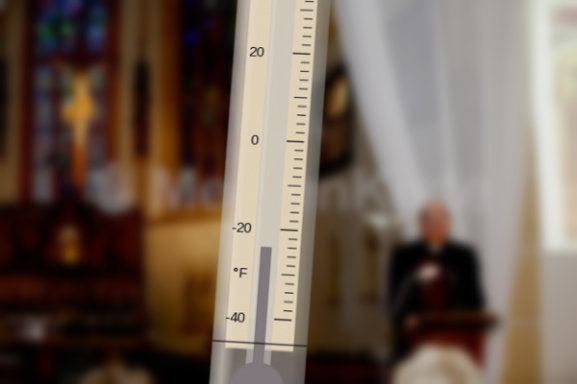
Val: -24 °F
